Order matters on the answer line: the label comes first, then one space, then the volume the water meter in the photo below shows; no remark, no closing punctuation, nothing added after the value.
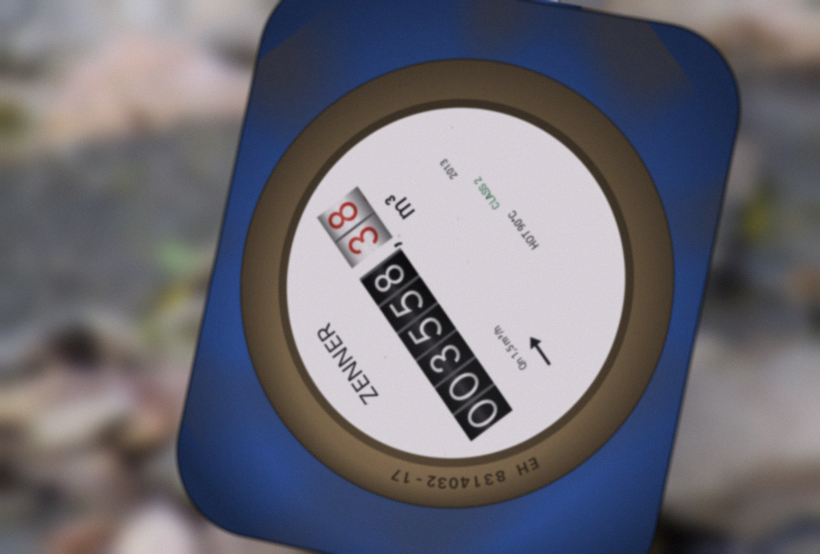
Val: 3558.38 m³
